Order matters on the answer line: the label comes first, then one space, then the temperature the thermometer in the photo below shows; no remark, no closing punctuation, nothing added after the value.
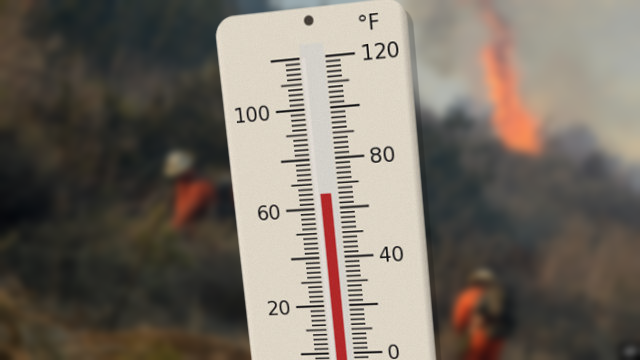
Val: 66 °F
